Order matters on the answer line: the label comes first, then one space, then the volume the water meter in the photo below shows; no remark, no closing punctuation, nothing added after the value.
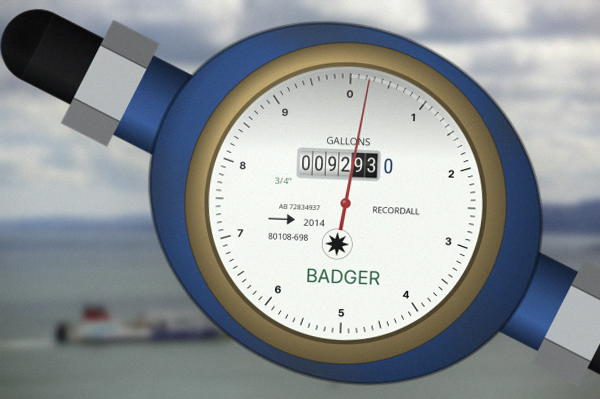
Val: 92930.2 gal
